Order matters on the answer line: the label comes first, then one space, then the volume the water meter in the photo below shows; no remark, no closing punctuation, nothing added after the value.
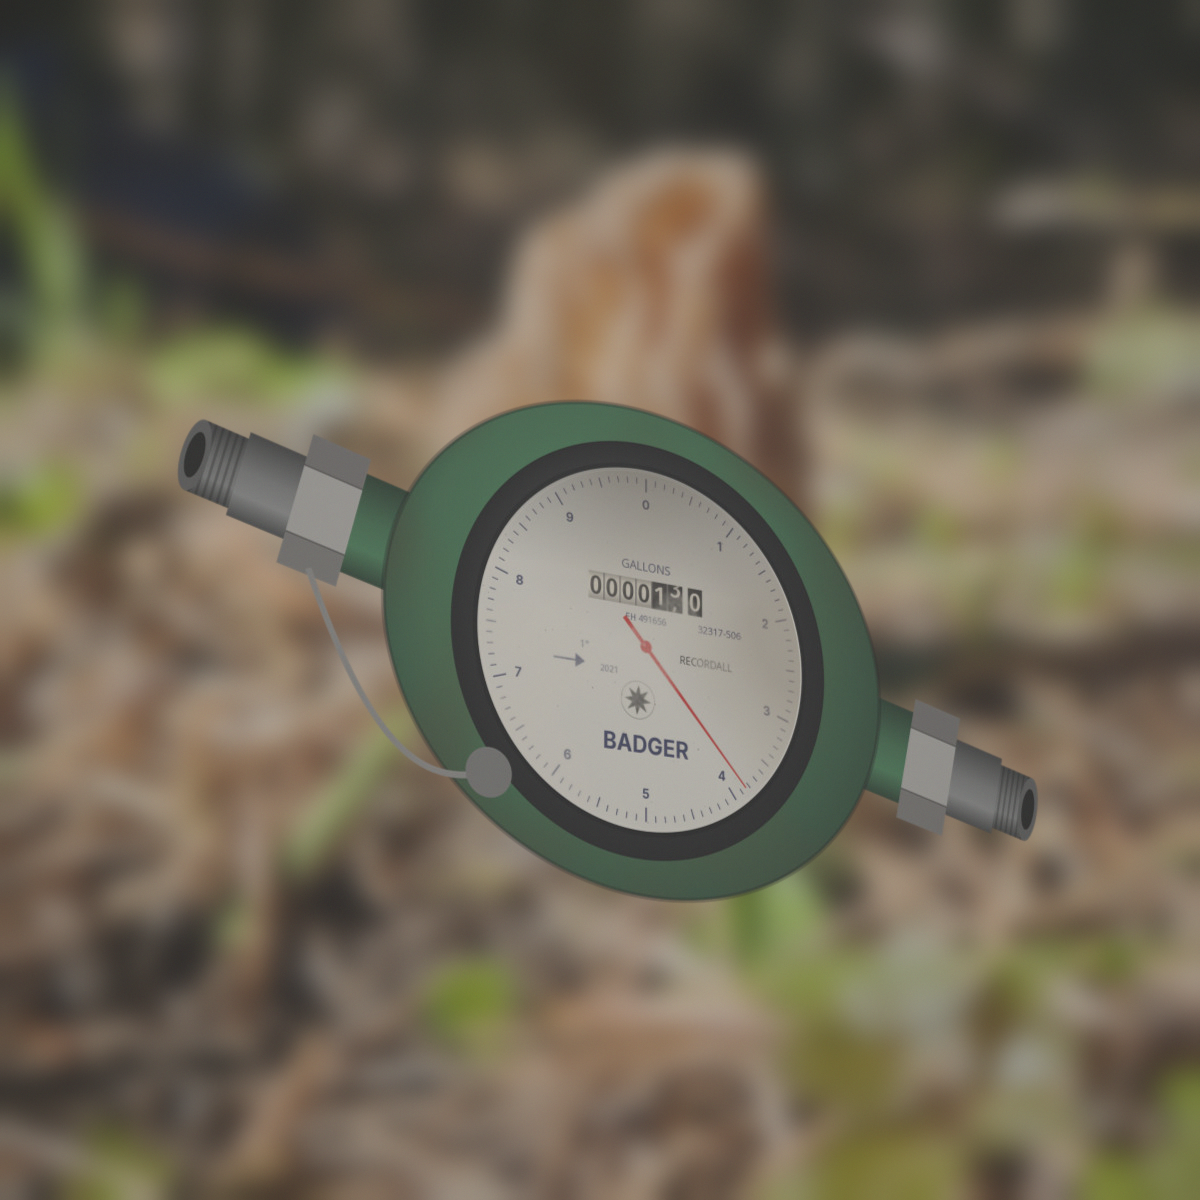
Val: 133.8 gal
